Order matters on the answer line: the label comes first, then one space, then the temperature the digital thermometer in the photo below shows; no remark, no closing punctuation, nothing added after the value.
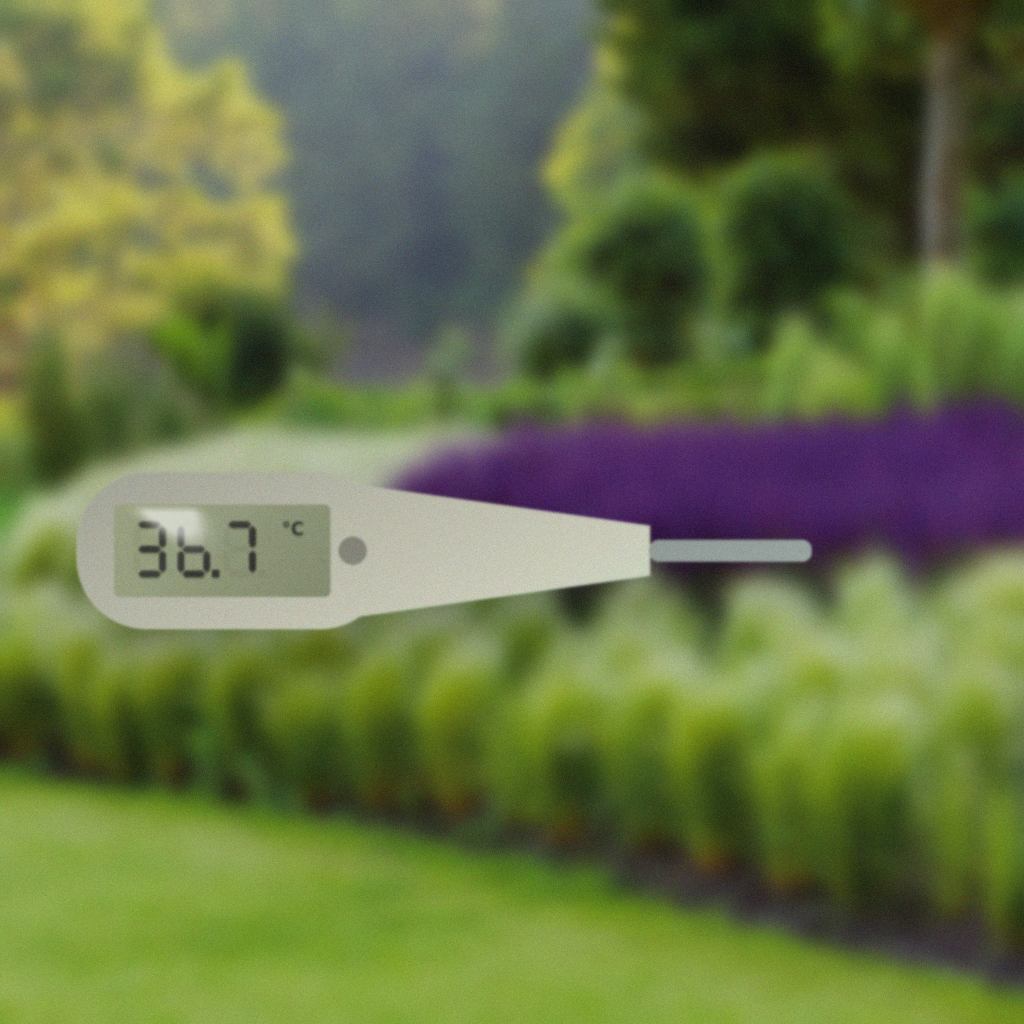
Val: 36.7 °C
